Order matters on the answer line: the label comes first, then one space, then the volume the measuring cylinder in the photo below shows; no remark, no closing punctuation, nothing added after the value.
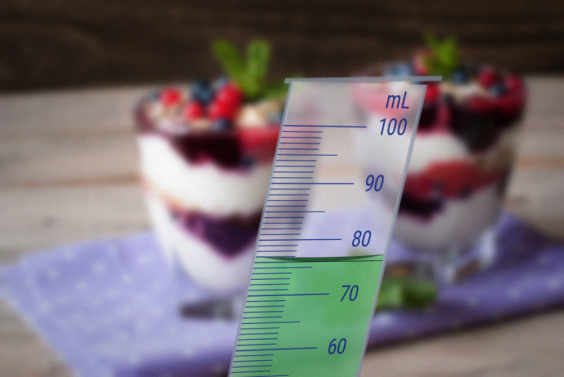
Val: 76 mL
